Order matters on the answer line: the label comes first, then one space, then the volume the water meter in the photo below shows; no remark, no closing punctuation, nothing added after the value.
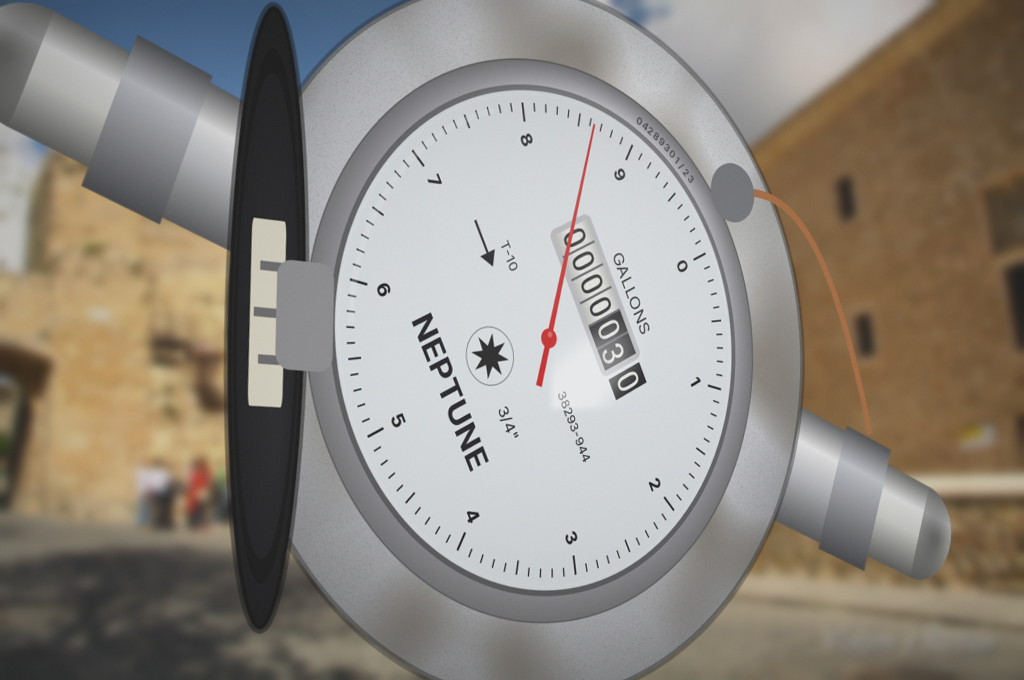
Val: 28.6 gal
